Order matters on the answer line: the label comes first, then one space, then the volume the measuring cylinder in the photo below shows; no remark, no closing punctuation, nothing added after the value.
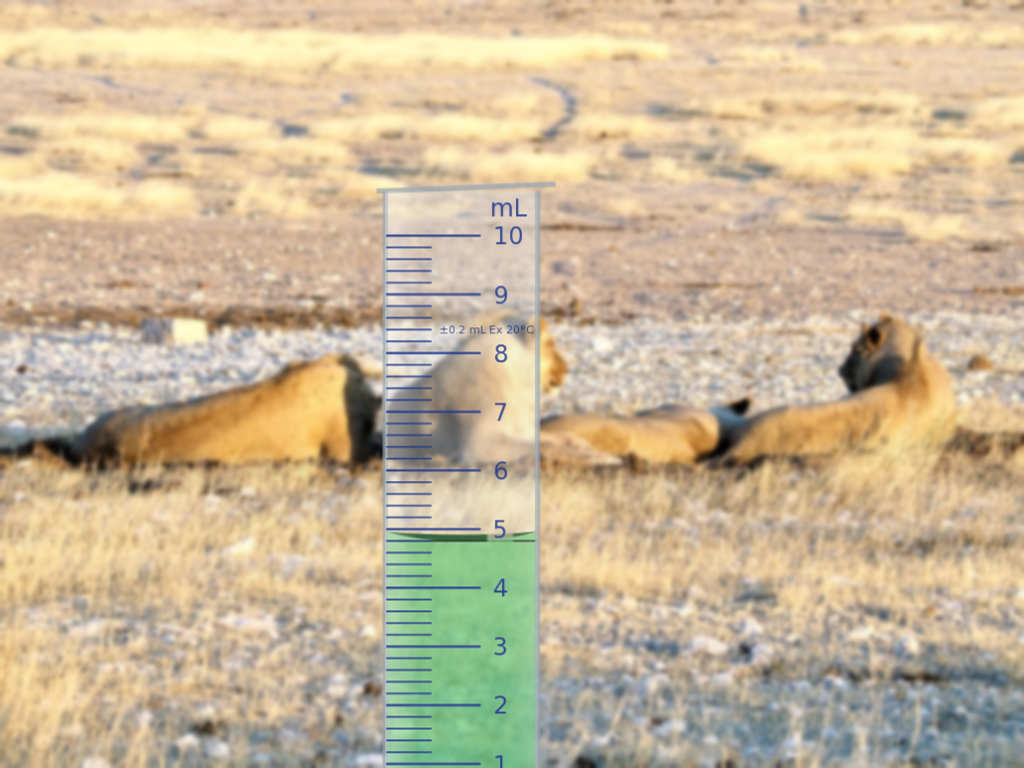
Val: 4.8 mL
